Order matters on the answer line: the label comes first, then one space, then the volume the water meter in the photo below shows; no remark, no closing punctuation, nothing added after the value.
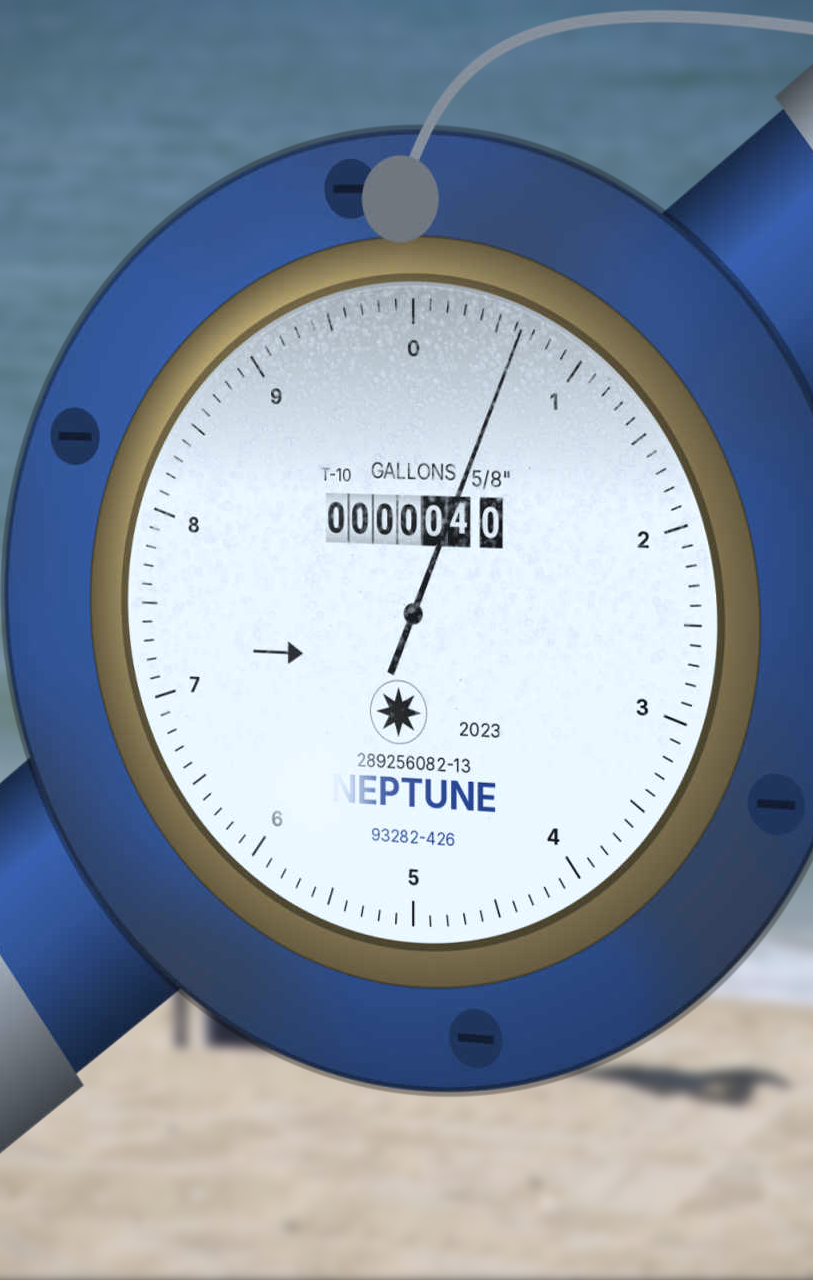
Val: 40.6 gal
